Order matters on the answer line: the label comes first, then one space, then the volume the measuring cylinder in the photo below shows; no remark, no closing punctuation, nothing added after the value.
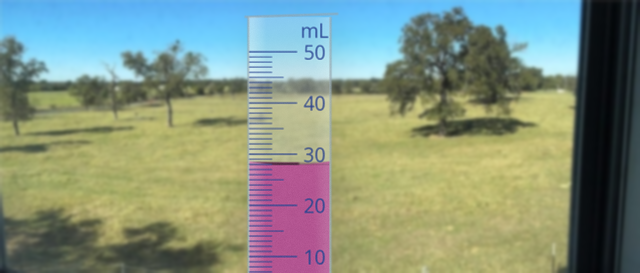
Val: 28 mL
